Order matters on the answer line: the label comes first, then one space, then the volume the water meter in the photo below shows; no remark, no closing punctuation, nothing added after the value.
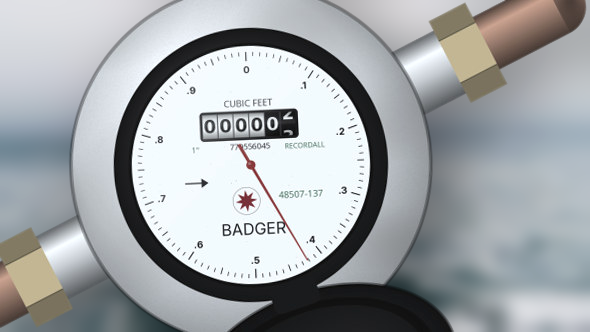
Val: 2.42 ft³
